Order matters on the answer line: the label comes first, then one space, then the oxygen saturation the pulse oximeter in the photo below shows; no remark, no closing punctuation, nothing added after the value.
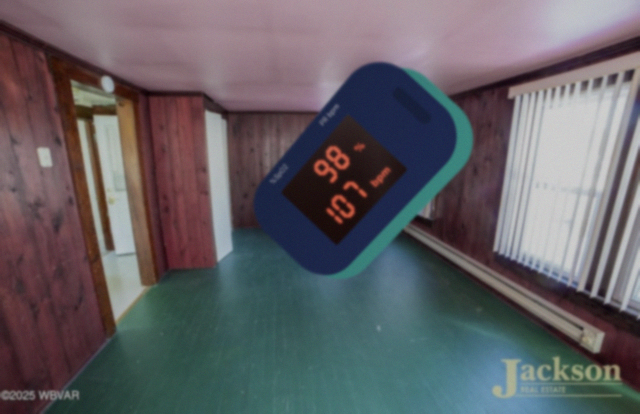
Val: 98 %
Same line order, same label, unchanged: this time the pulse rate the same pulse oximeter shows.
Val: 107 bpm
